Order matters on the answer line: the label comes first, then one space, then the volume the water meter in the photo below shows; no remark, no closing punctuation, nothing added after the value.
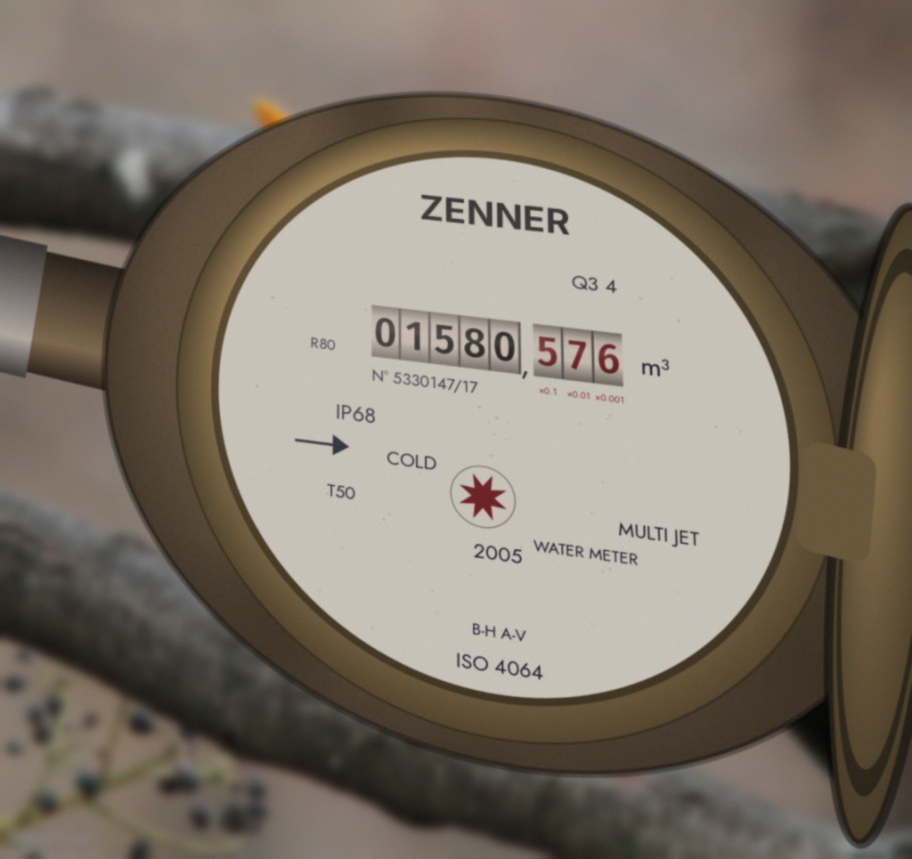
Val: 1580.576 m³
